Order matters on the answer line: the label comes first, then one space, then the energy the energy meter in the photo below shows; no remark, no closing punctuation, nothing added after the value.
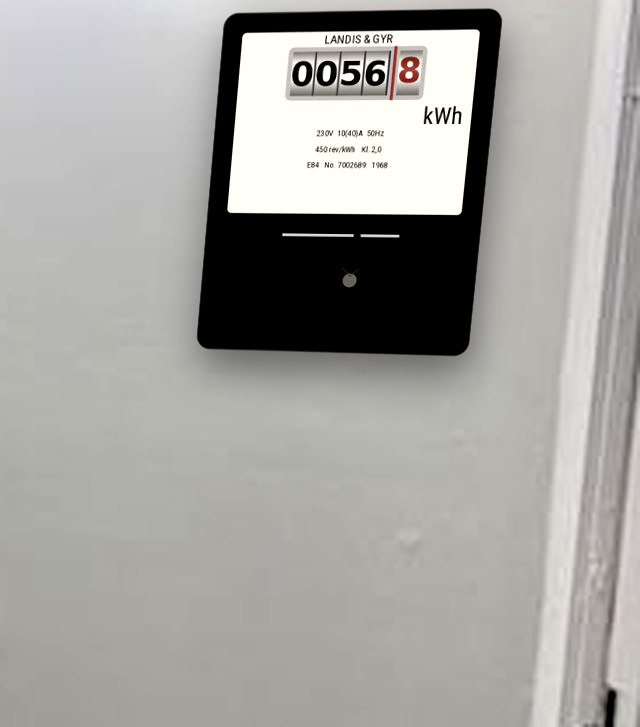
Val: 56.8 kWh
